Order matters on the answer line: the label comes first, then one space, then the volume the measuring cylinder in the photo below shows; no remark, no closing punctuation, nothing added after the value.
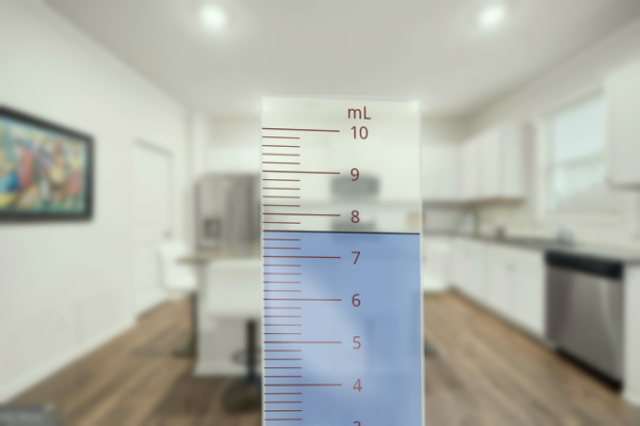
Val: 7.6 mL
